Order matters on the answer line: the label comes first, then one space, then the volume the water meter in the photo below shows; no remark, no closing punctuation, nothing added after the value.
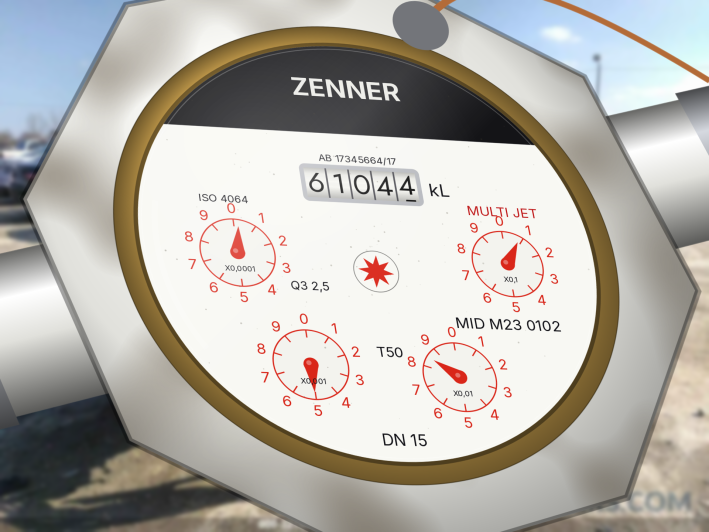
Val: 61044.0850 kL
